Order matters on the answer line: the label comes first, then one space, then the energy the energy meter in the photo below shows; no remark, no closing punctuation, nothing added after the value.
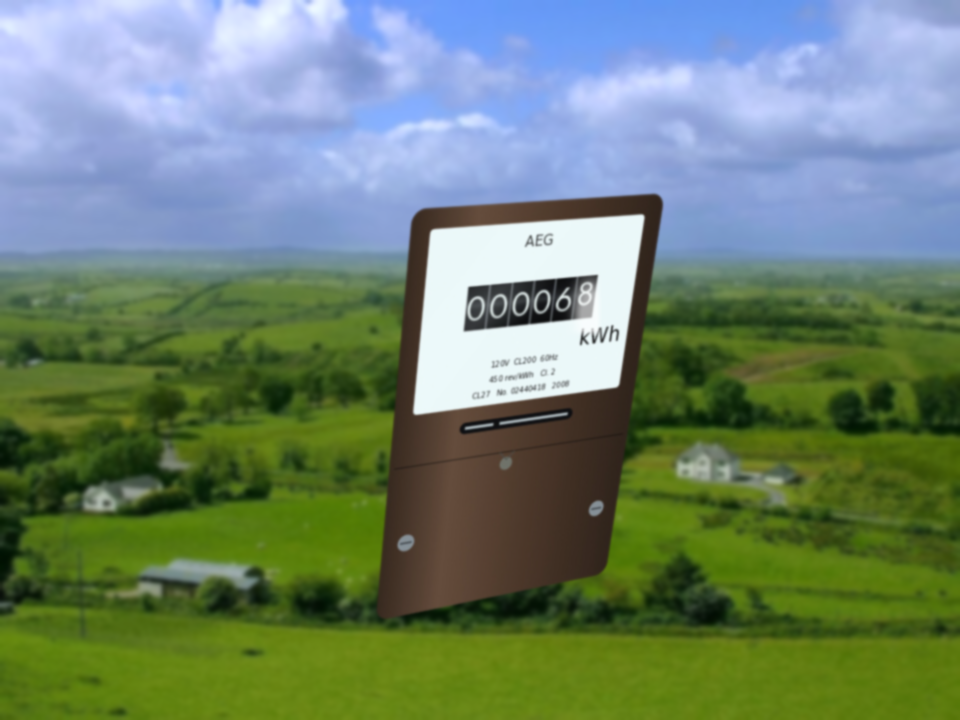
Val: 68 kWh
